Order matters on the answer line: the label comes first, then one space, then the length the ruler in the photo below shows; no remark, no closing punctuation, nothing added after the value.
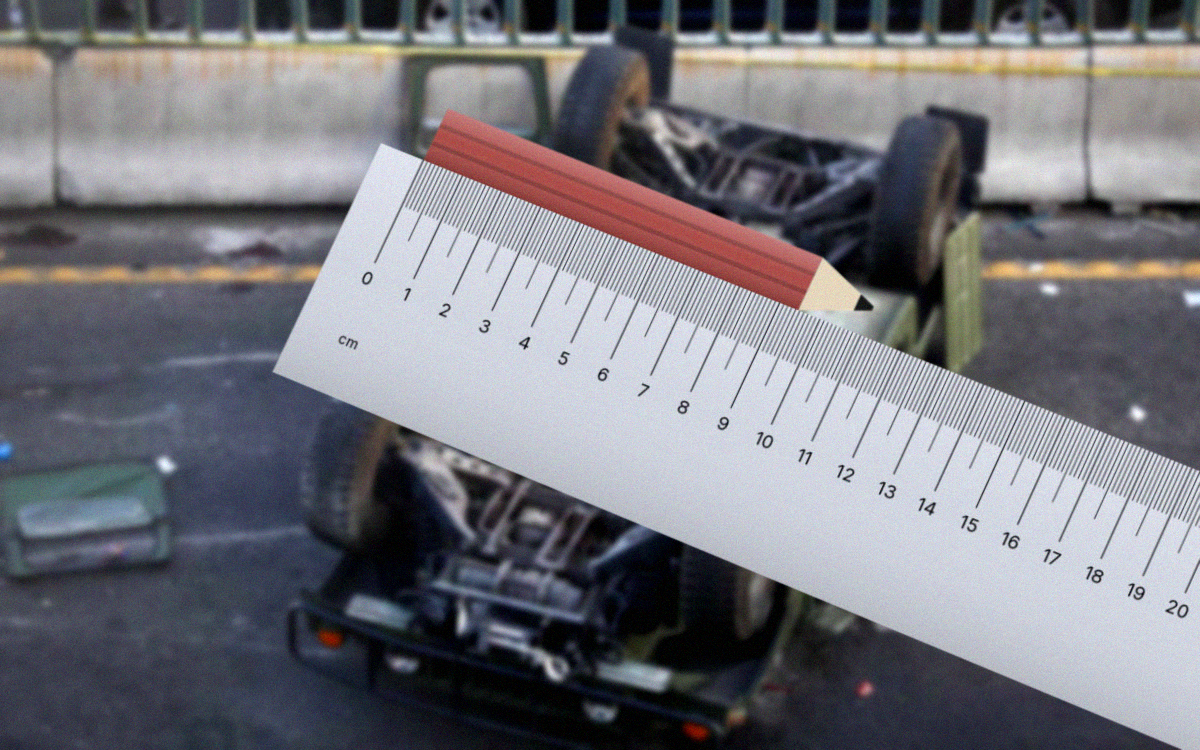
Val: 11 cm
